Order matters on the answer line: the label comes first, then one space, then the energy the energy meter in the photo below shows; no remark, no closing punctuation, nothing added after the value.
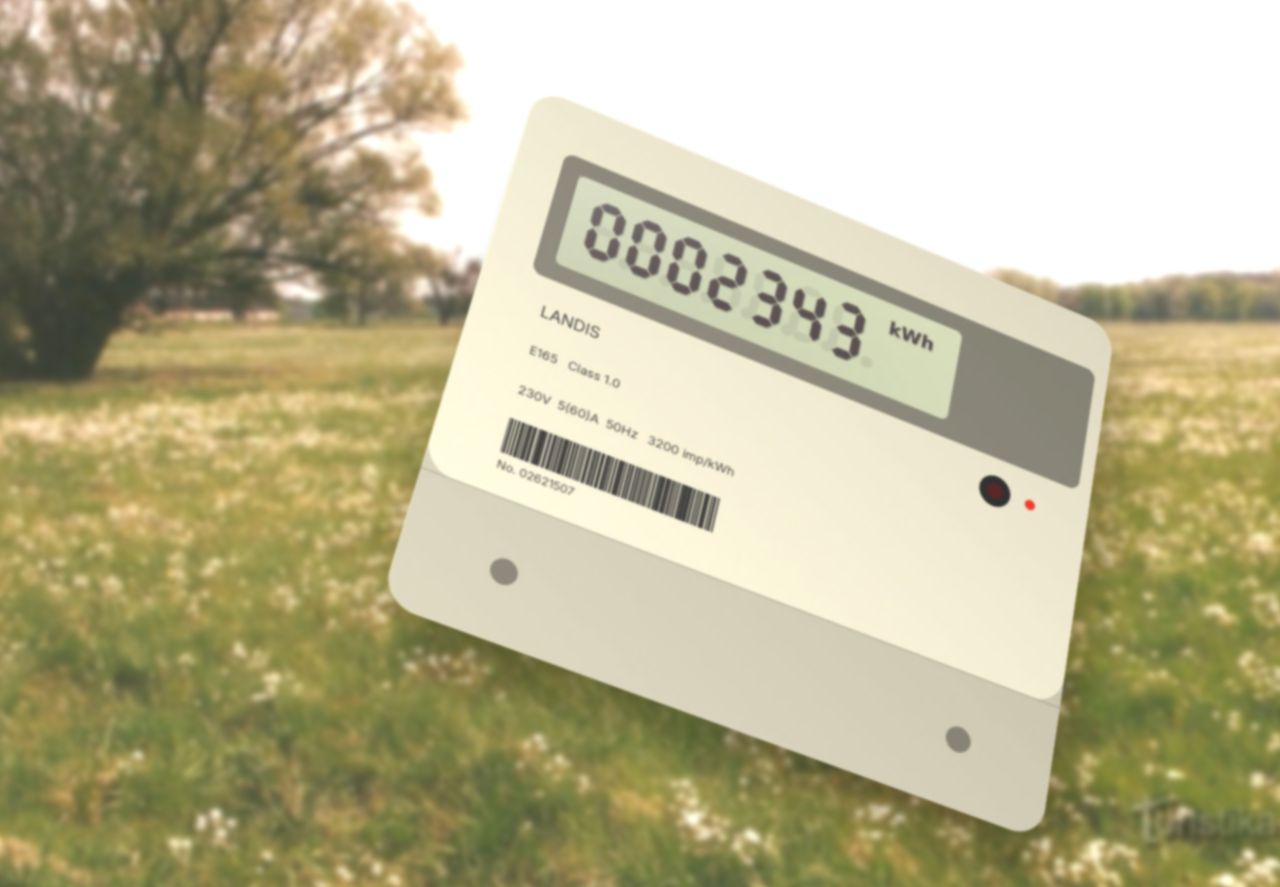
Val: 2343 kWh
